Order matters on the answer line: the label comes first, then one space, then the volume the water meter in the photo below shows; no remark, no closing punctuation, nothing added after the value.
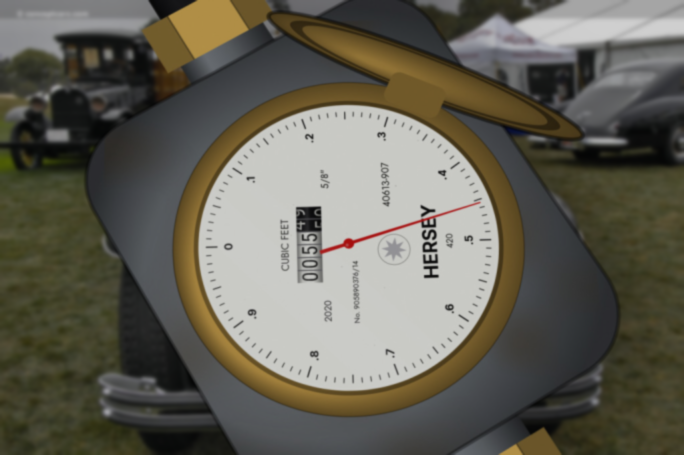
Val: 5549.45 ft³
